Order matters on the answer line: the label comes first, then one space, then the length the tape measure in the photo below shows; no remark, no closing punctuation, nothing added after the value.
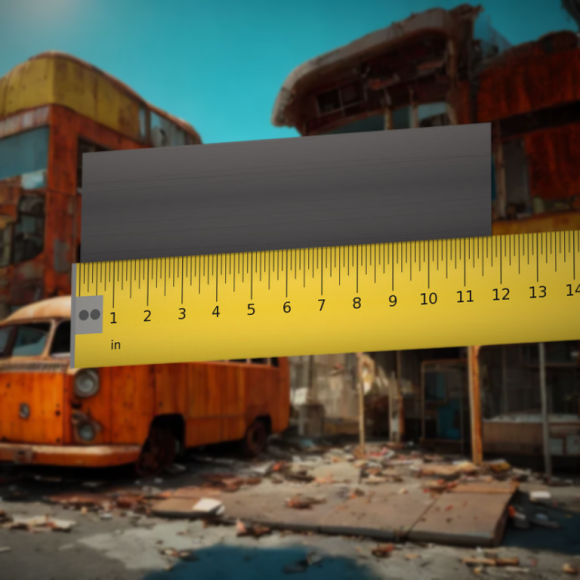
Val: 11.75 in
